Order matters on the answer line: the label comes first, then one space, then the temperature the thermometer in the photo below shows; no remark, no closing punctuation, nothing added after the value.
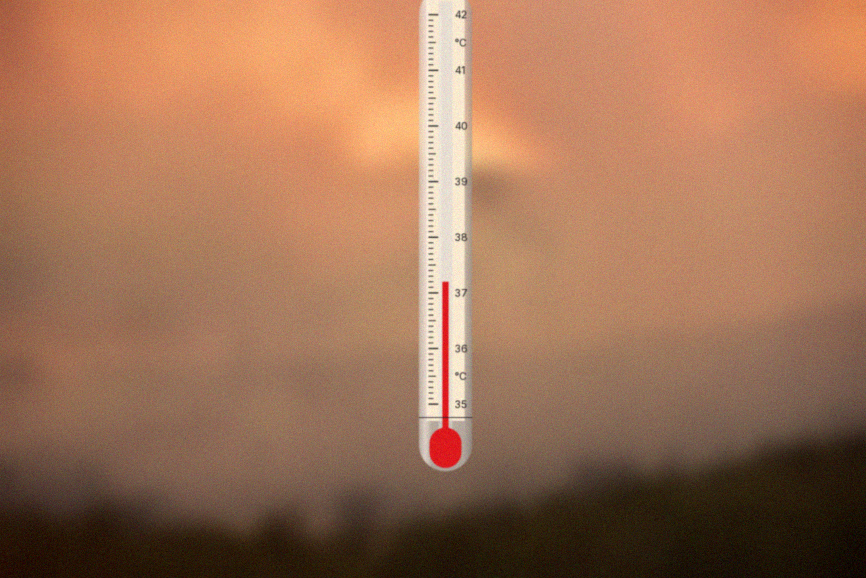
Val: 37.2 °C
